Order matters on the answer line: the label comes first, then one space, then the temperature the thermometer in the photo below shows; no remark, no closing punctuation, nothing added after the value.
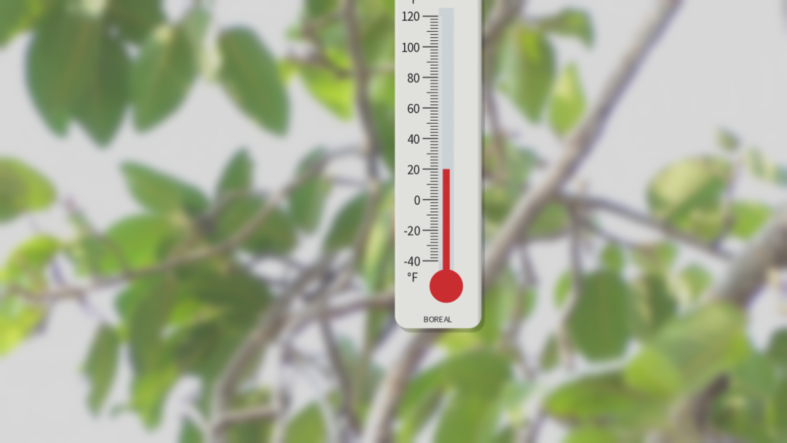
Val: 20 °F
